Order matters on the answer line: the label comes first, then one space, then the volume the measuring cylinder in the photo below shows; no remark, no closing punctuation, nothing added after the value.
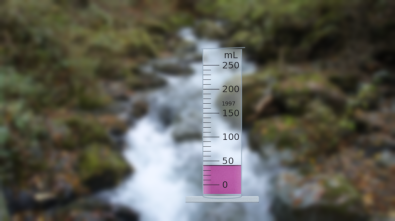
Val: 40 mL
